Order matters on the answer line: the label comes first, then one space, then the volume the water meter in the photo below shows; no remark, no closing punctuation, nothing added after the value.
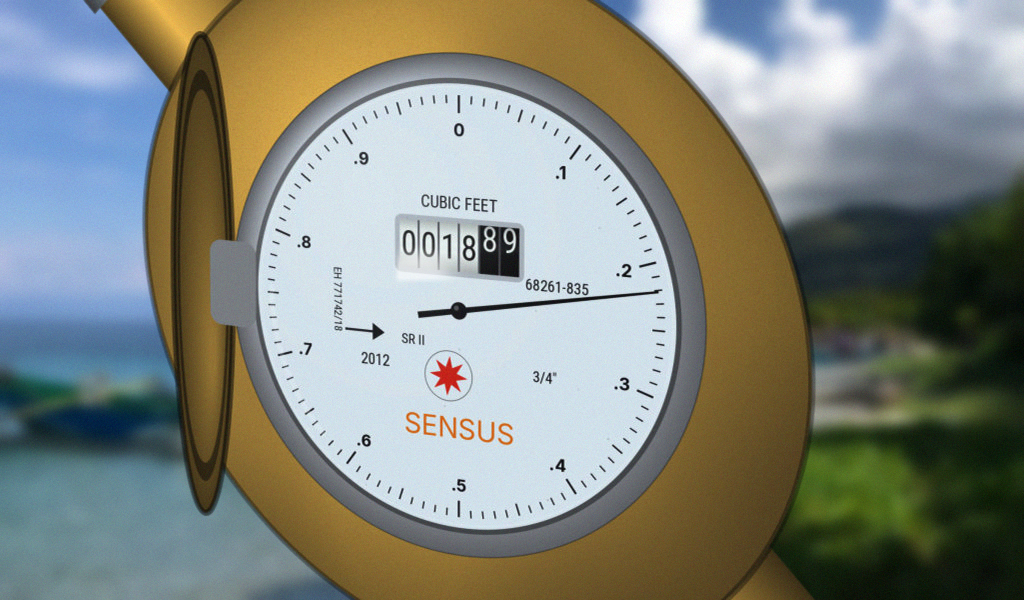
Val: 1889.22 ft³
